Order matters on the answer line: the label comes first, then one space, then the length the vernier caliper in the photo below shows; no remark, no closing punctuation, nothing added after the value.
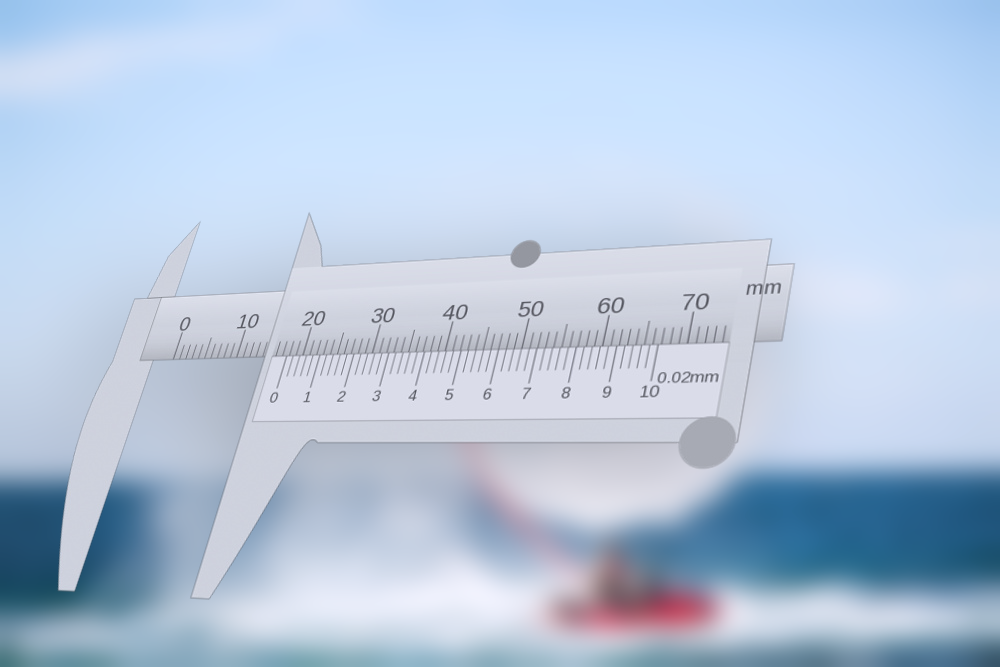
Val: 17.6 mm
